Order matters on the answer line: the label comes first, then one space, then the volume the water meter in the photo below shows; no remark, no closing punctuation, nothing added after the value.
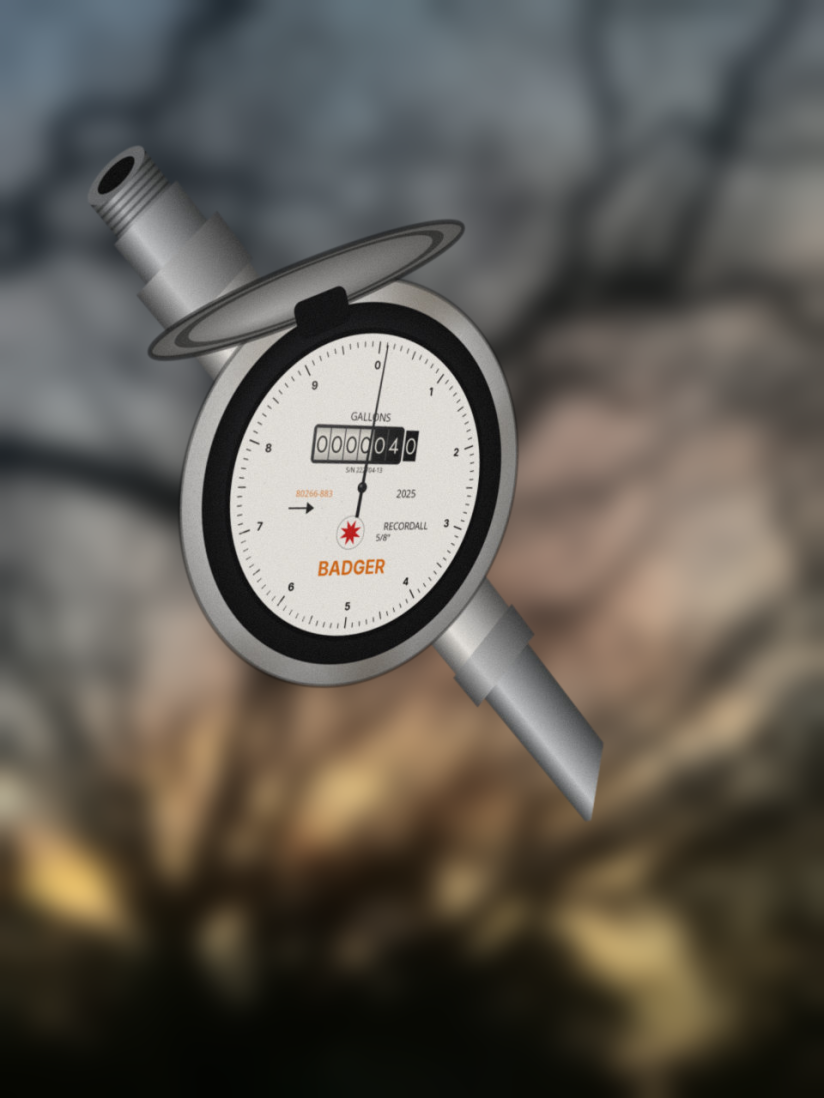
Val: 40.1 gal
